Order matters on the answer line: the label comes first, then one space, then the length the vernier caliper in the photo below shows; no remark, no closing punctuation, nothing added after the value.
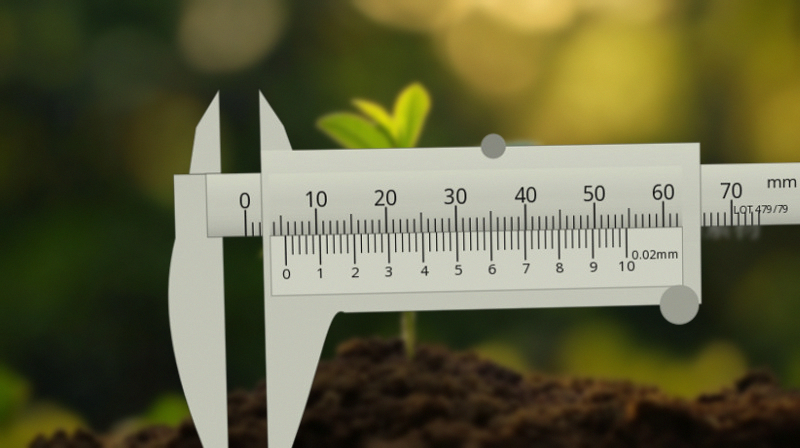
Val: 5.6 mm
